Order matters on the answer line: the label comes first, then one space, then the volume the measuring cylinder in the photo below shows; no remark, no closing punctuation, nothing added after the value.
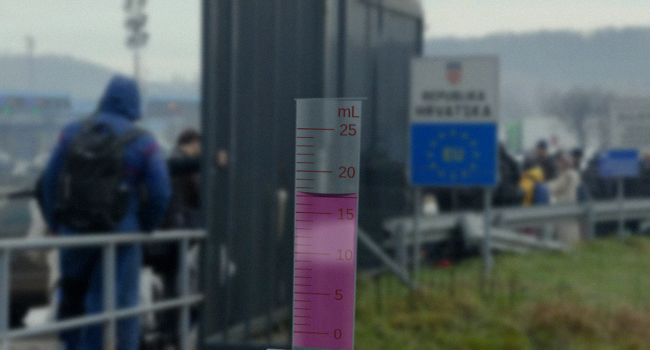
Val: 17 mL
